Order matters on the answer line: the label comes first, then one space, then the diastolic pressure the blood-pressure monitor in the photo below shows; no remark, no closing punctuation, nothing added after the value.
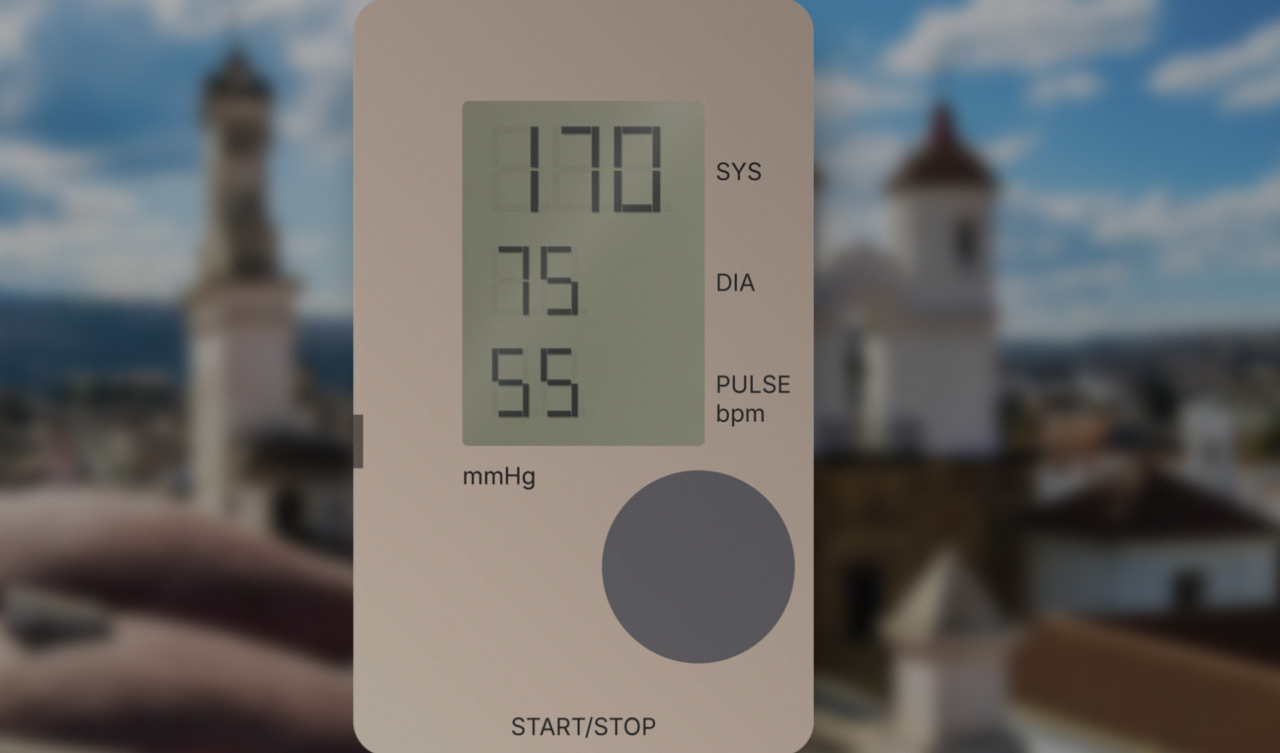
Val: 75 mmHg
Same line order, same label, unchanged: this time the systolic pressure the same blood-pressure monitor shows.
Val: 170 mmHg
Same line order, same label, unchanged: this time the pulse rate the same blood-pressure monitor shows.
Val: 55 bpm
